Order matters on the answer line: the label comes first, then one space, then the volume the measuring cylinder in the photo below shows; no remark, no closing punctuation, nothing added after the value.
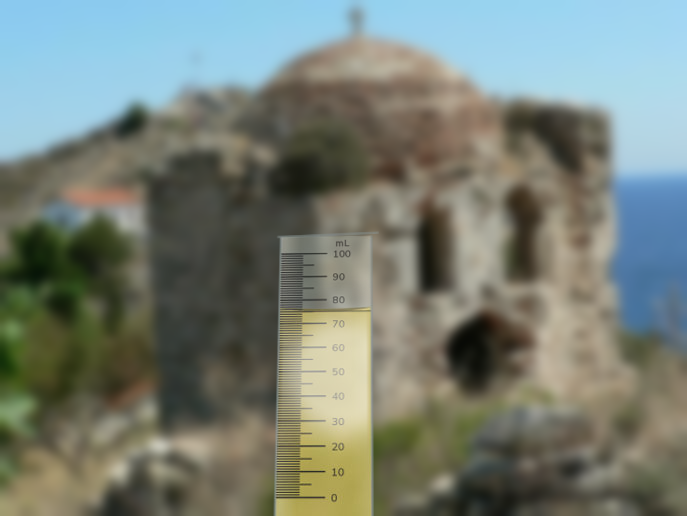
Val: 75 mL
